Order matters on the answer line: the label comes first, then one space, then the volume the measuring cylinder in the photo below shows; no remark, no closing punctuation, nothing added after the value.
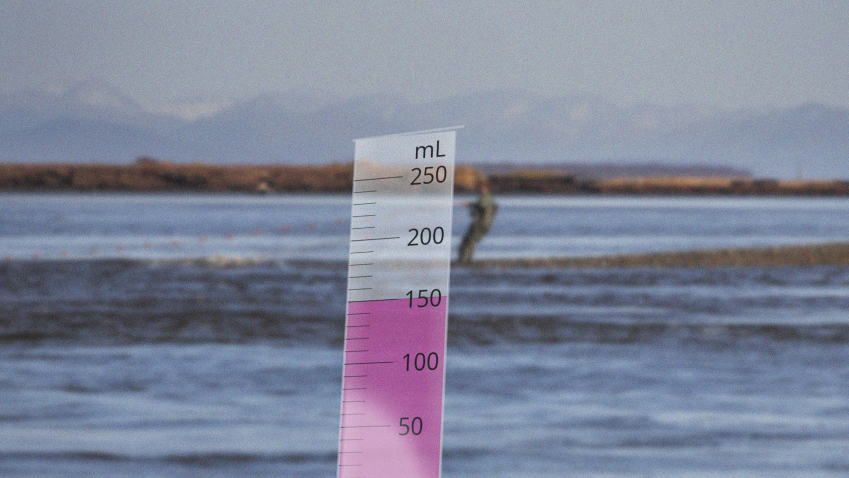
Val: 150 mL
